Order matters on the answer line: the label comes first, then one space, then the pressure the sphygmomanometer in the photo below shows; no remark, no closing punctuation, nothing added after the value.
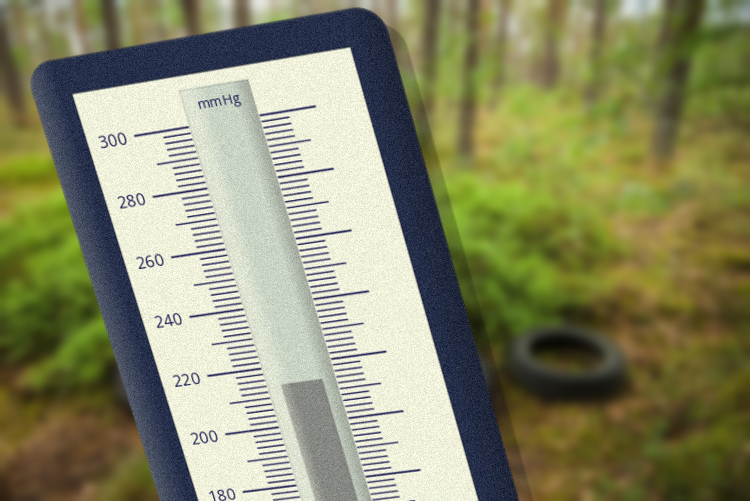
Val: 214 mmHg
